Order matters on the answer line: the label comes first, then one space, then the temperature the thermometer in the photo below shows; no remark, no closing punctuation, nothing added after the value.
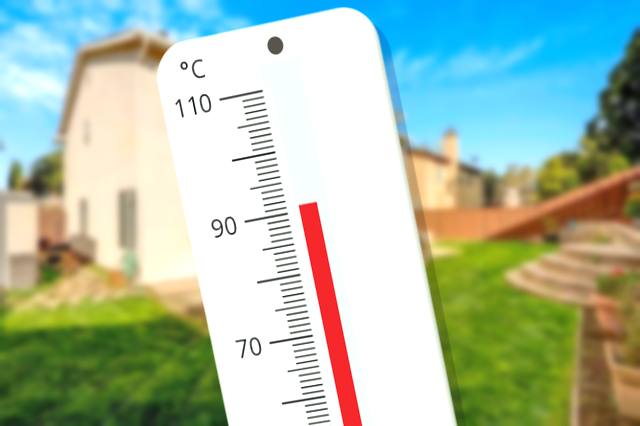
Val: 91 °C
